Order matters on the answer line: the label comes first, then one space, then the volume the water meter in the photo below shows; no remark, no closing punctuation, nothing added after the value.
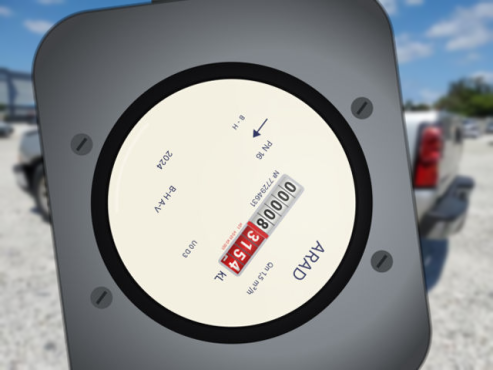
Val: 8.3154 kL
